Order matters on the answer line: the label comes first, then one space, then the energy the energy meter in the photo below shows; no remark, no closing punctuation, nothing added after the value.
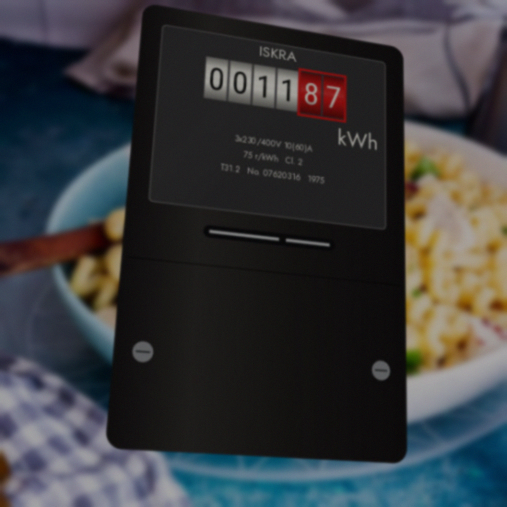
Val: 11.87 kWh
